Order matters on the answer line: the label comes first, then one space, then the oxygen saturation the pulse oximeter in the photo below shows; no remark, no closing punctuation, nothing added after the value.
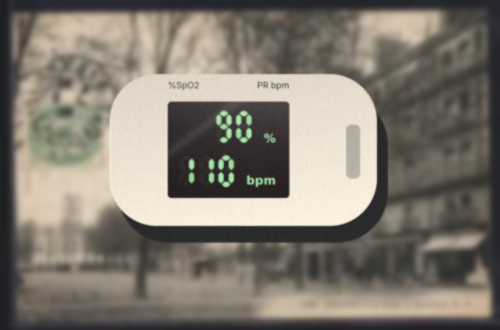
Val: 90 %
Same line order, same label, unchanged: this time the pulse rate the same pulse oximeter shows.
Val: 110 bpm
